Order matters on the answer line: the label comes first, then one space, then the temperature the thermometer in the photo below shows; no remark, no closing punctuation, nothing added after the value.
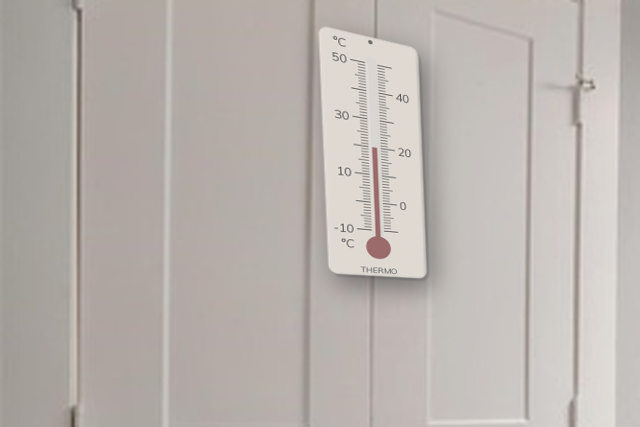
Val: 20 °C
